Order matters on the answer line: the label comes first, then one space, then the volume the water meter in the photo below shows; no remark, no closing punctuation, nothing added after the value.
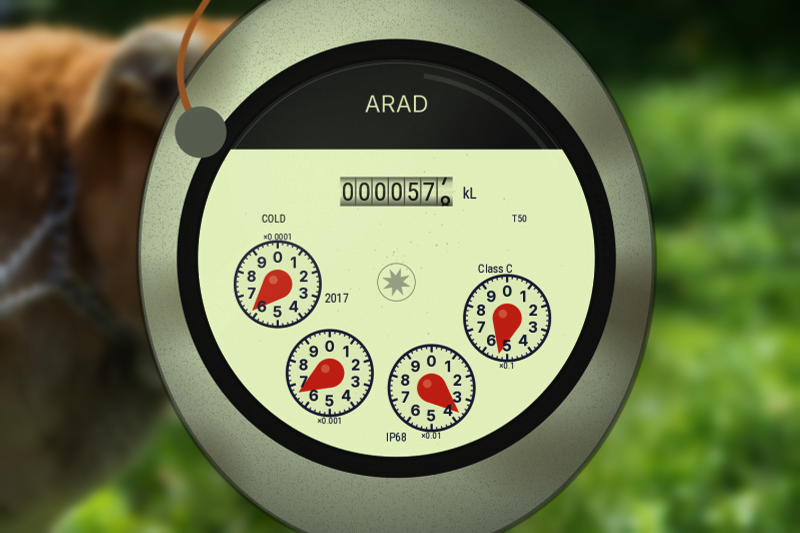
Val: 577.5366 kL
